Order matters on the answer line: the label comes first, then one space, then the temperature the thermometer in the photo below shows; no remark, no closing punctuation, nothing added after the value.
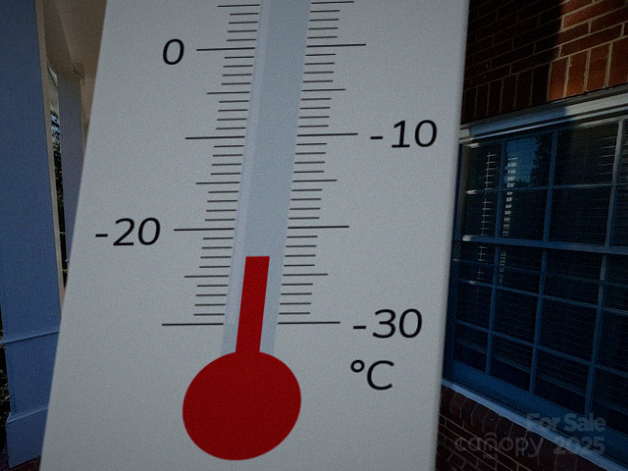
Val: -23 °C
